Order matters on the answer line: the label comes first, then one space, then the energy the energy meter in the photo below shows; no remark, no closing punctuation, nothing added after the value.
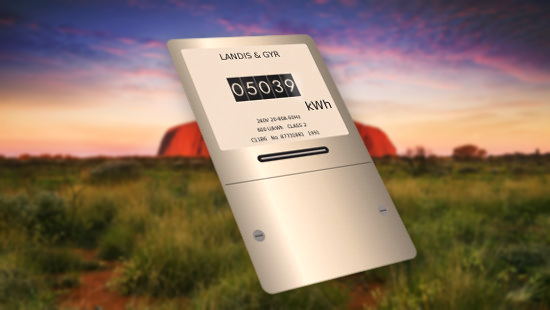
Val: 5039 kWh
